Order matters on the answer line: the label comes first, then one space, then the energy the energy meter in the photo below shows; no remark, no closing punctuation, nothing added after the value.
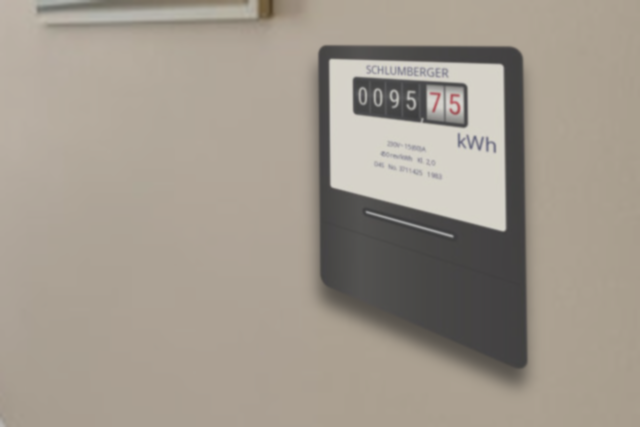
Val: 95.75 kWh
